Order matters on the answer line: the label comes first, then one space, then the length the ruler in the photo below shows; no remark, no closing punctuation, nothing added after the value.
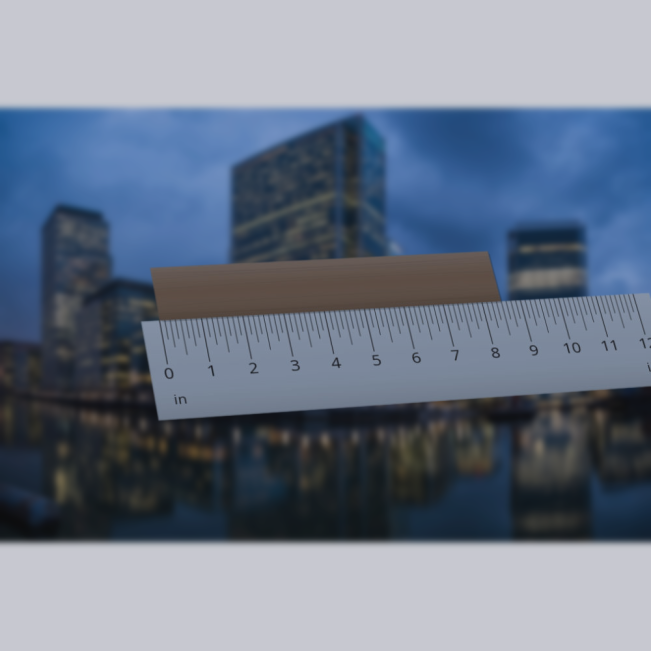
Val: 8.5 in
